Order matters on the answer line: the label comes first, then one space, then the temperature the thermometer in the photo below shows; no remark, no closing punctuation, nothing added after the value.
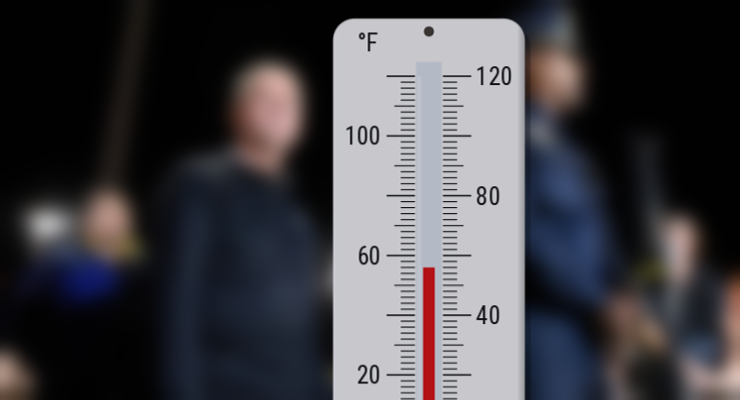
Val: 56 °F
